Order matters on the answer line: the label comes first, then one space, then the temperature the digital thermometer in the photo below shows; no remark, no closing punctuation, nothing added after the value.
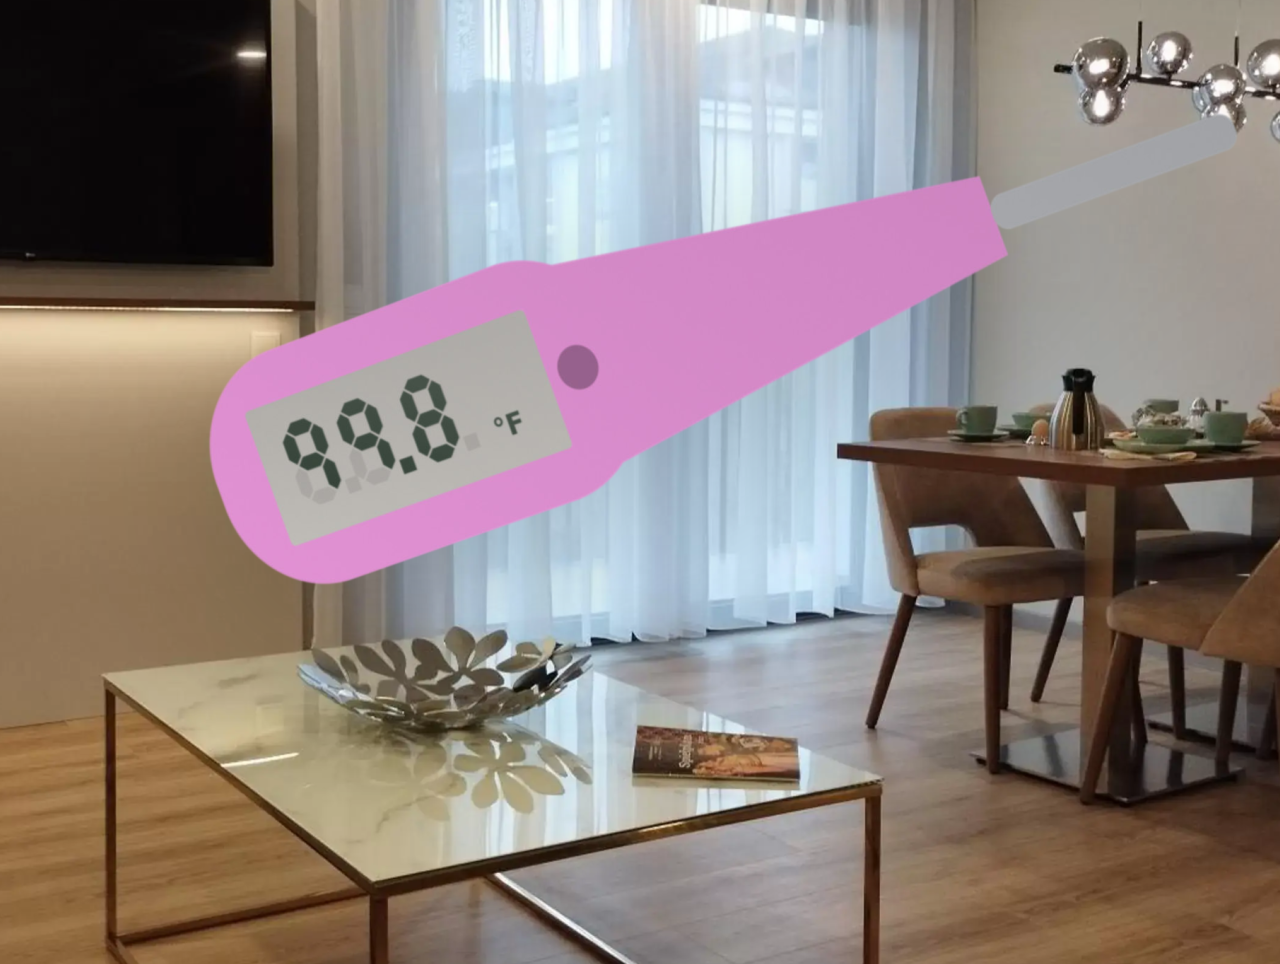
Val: 99.8 °F
